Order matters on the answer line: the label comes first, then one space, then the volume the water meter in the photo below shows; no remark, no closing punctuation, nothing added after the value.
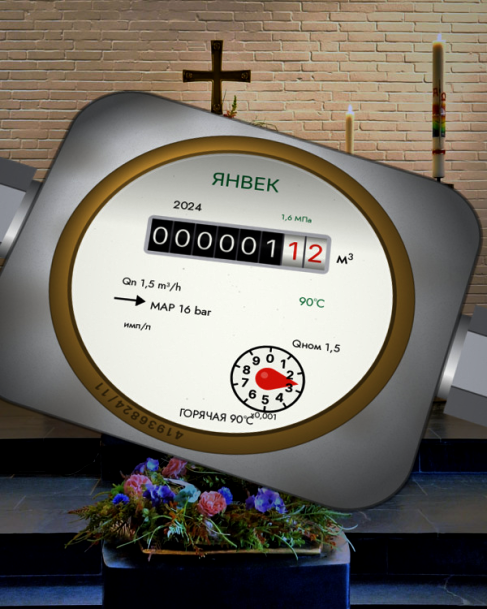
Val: 1.122 m³
